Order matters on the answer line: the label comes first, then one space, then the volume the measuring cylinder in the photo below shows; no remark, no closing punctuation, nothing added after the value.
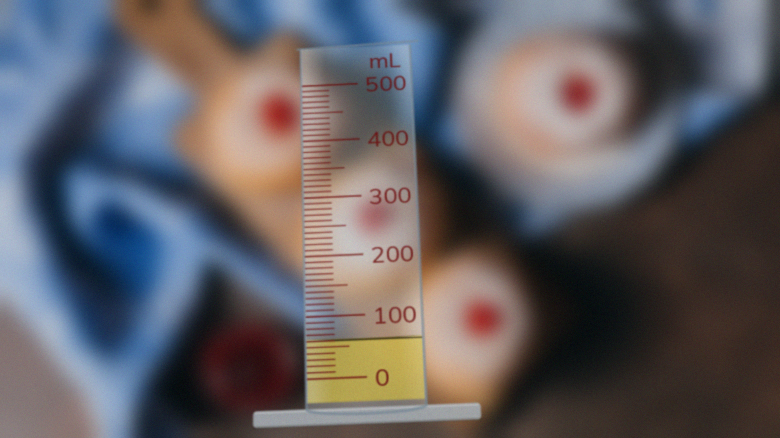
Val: 60 mL
